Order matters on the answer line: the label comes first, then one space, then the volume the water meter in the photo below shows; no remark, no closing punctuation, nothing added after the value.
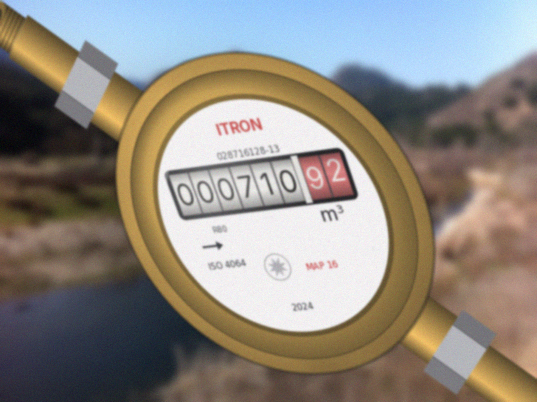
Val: 710.92 m³
